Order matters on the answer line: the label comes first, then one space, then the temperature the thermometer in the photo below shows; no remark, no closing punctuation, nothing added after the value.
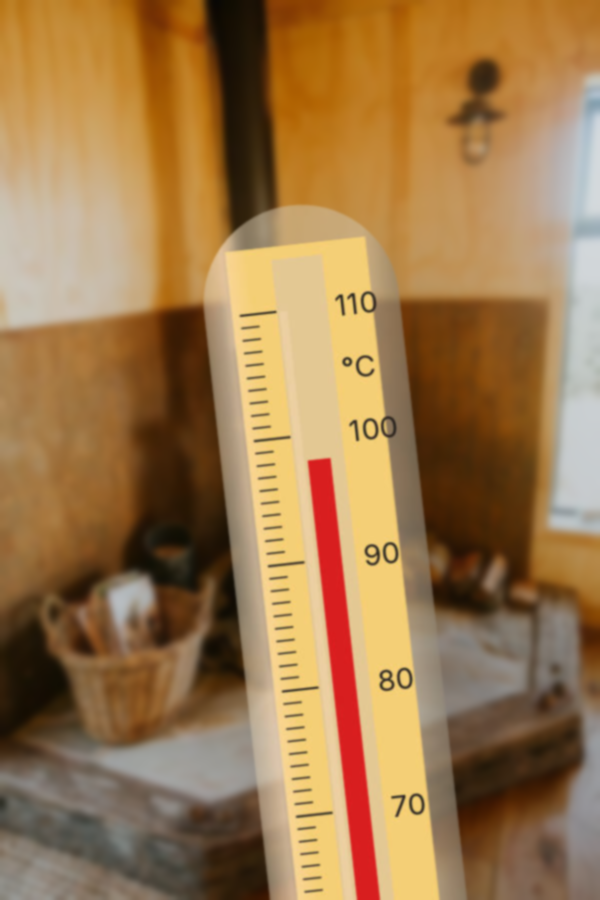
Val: 98 °C
